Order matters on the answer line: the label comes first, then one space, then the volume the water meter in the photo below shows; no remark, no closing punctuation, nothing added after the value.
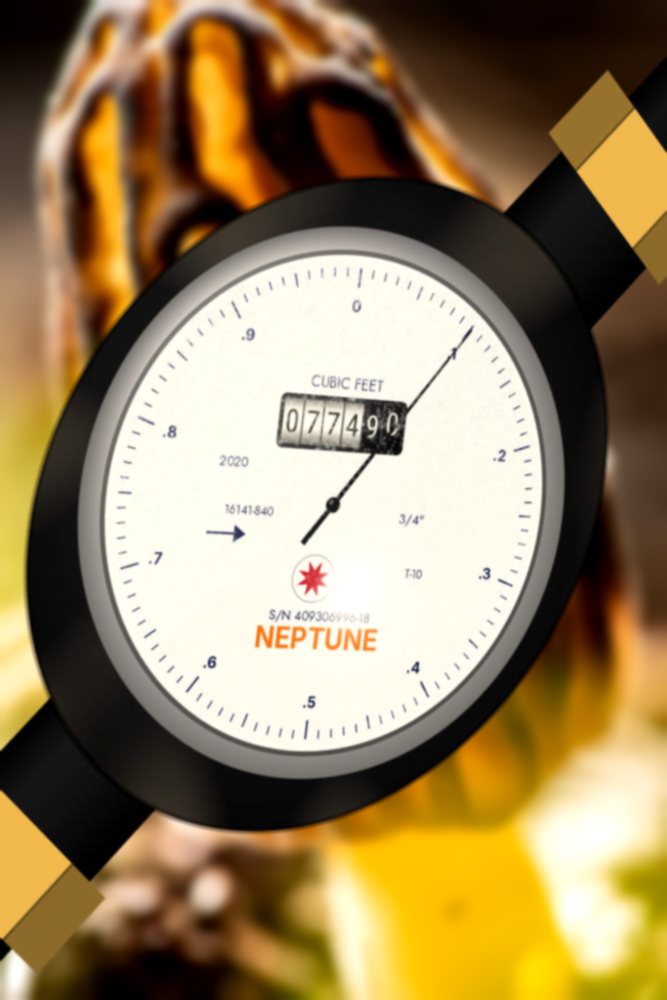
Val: 77490.10 ft³
